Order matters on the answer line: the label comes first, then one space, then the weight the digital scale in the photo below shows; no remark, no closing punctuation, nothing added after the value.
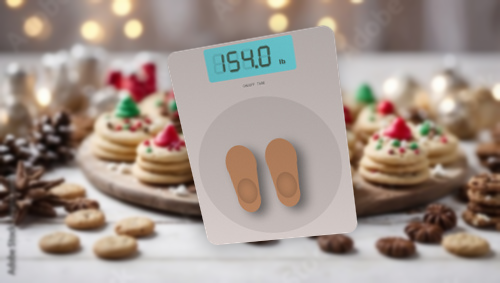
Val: 154.0 lb
